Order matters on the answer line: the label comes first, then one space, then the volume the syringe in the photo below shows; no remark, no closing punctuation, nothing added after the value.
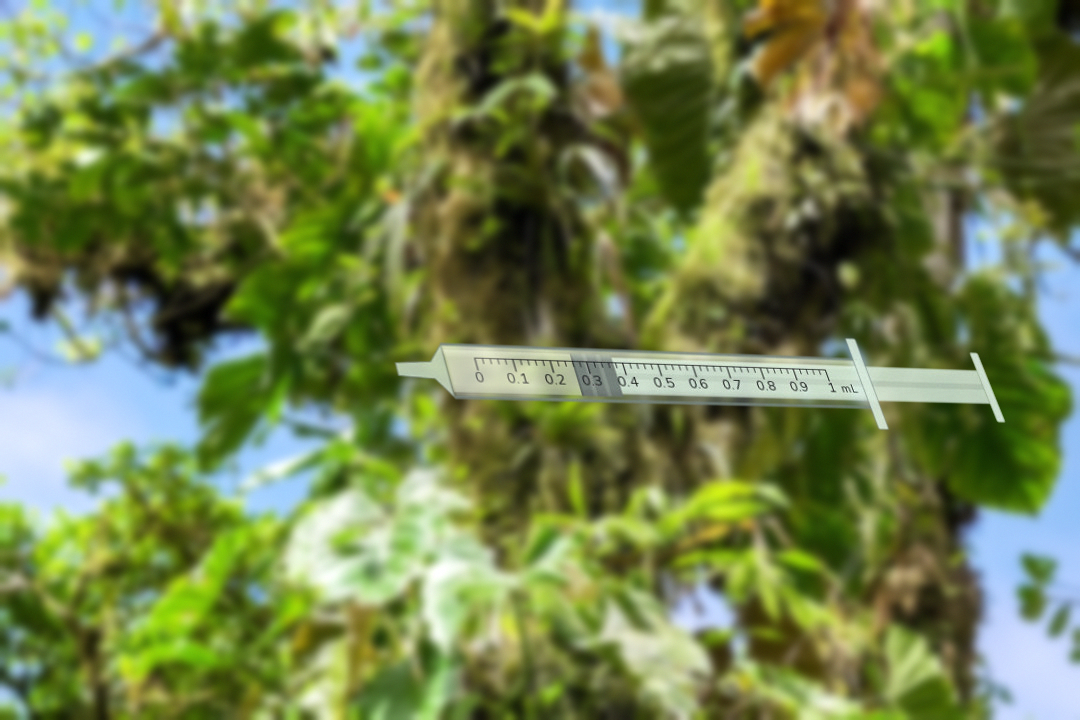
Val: 0.26 mL
